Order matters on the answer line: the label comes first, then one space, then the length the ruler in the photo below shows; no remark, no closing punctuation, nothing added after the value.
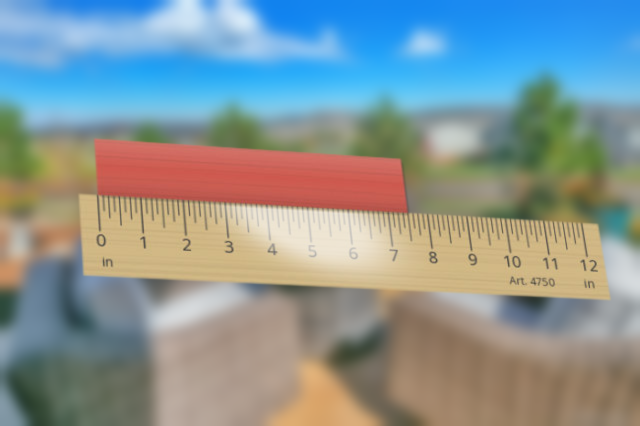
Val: 7.5 in
